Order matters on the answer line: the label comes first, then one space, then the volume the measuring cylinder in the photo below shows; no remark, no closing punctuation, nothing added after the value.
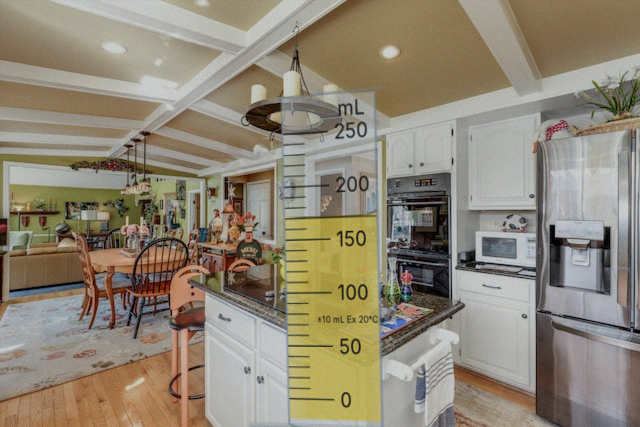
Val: 170 mL
